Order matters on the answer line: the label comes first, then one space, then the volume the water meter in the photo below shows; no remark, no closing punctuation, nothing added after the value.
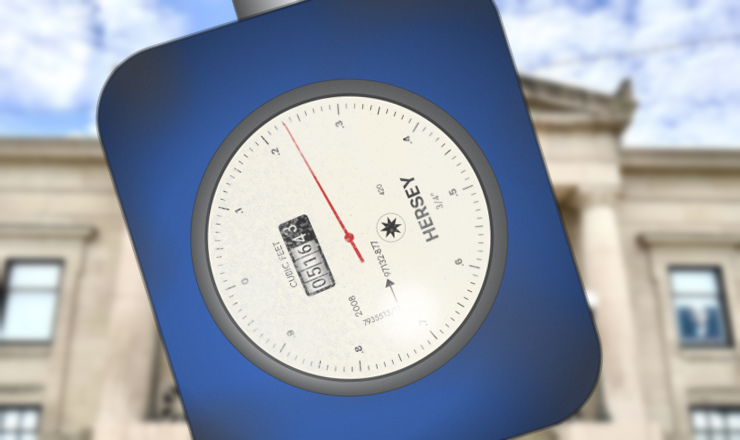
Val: 51643.23 ft³
